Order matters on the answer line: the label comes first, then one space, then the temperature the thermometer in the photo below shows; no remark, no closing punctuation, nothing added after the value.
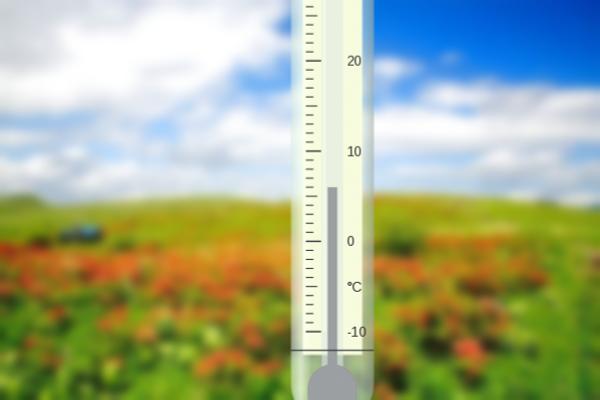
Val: 6 °C
